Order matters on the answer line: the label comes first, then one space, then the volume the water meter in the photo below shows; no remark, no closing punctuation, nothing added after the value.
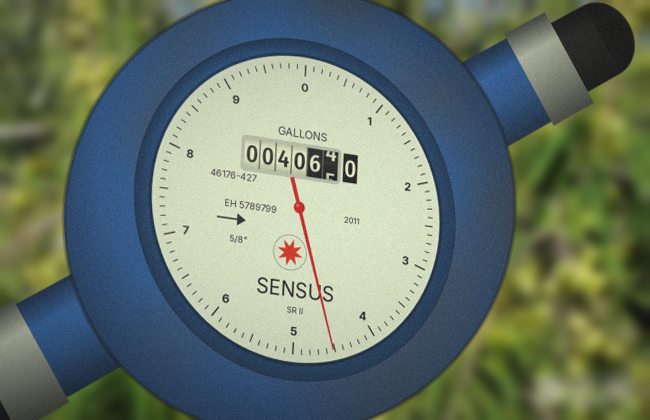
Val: 40644.5 gal
